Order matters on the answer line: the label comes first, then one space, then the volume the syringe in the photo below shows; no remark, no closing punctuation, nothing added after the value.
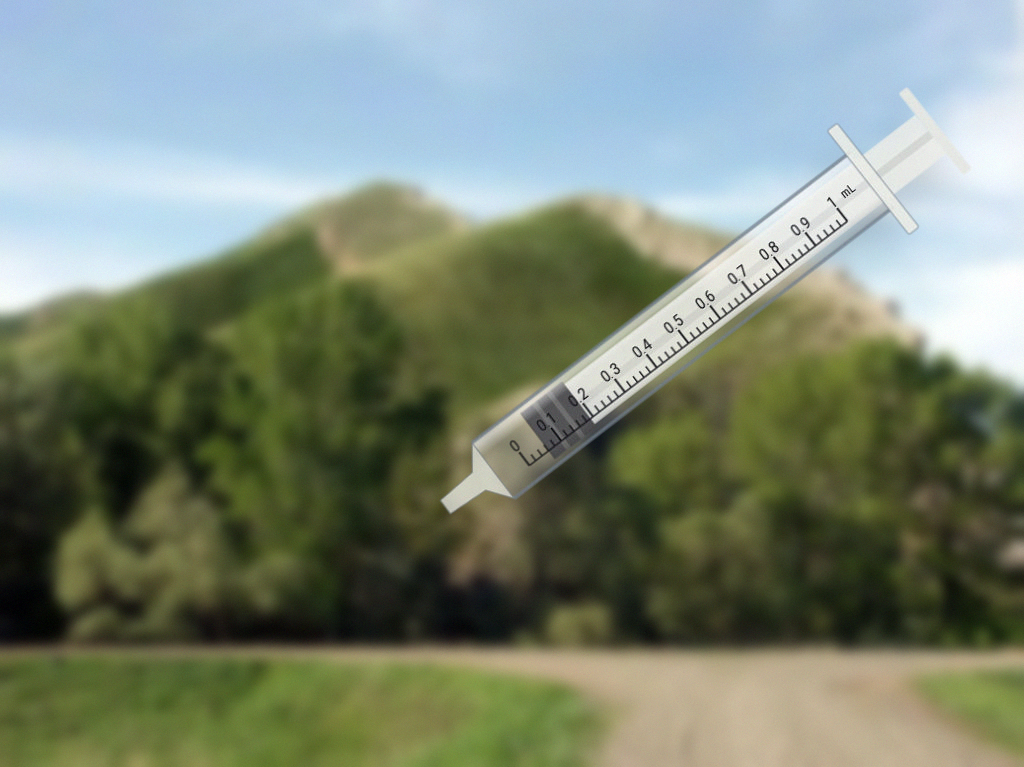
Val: 0.06 mL
